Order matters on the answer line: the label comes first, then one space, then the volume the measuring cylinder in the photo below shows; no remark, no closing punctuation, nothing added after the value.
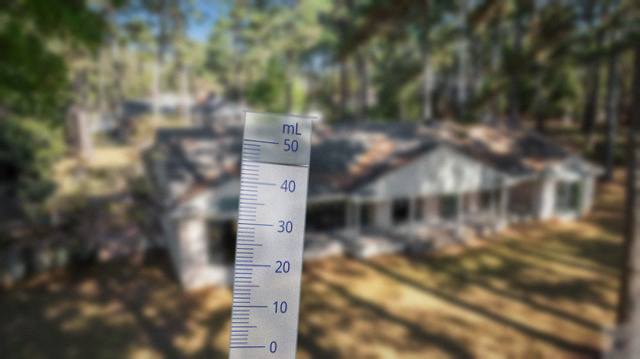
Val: 45 mL
